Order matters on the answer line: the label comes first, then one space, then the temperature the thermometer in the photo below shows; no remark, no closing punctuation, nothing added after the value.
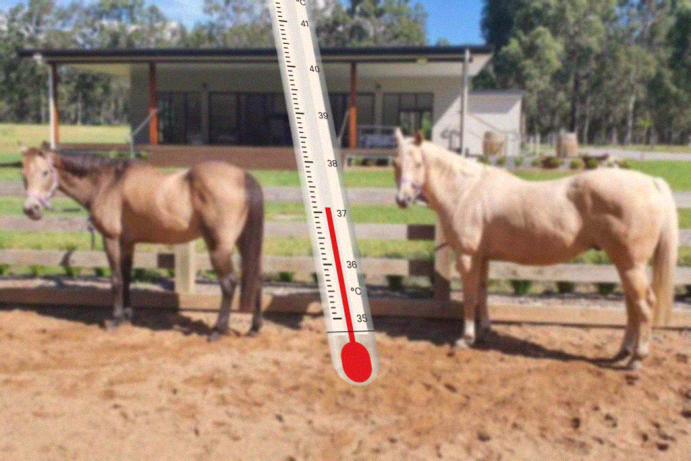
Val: 37.1 °C
